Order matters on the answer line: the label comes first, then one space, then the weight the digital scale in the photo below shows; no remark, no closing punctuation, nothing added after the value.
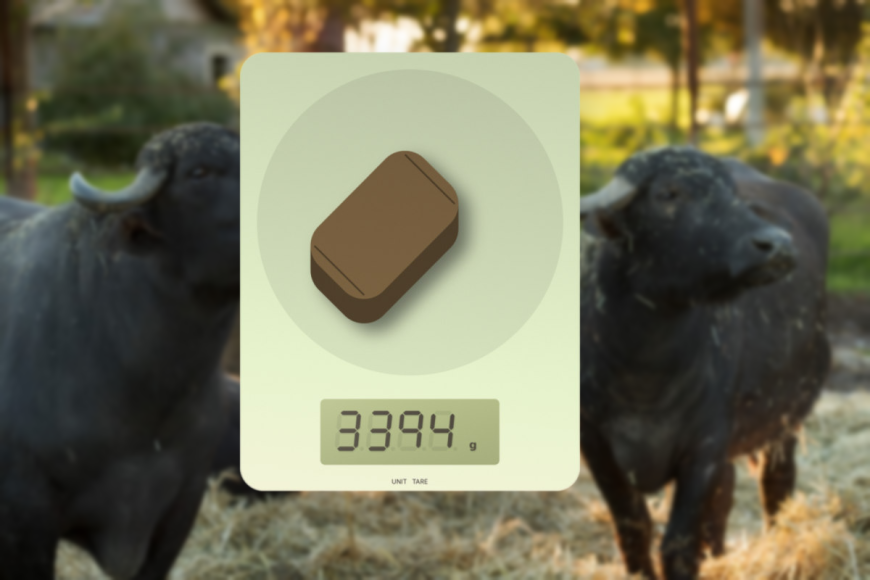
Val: 3394 g
